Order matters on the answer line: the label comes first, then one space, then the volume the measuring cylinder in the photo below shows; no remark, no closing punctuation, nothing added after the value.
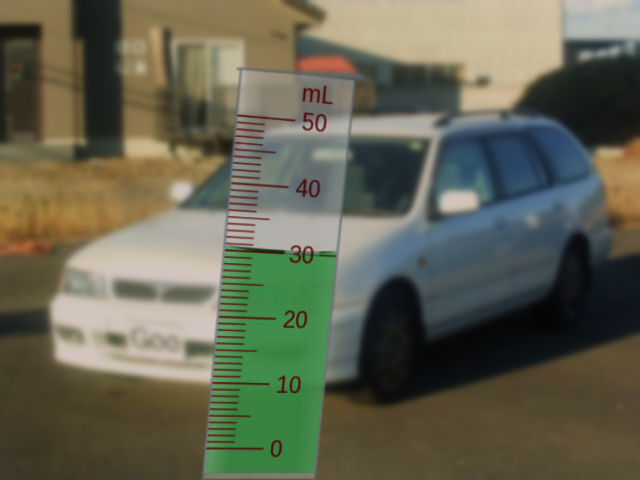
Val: 30 mL
